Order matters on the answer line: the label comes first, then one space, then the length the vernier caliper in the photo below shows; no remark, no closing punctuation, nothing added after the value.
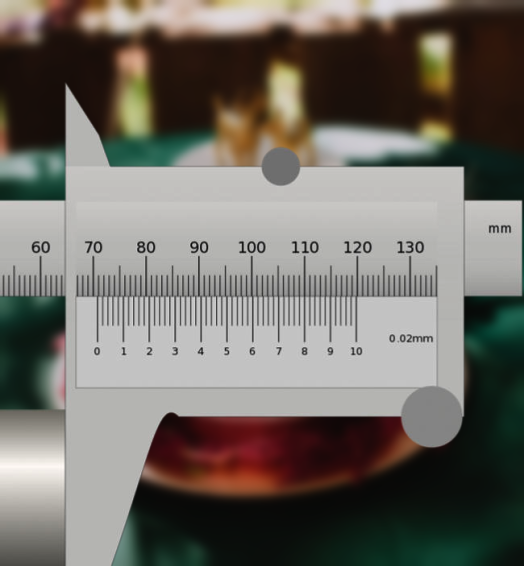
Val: 70.8 mm
